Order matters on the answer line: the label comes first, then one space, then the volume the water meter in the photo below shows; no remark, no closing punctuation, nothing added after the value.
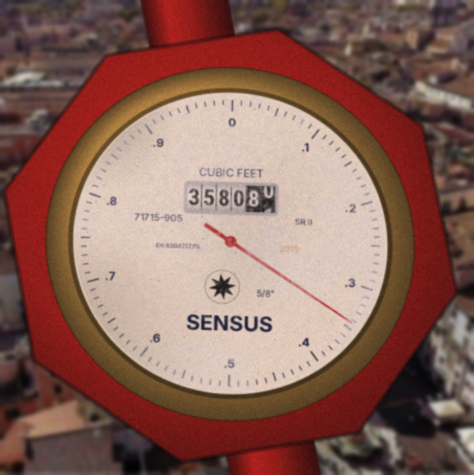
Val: 358080.34 ft³
